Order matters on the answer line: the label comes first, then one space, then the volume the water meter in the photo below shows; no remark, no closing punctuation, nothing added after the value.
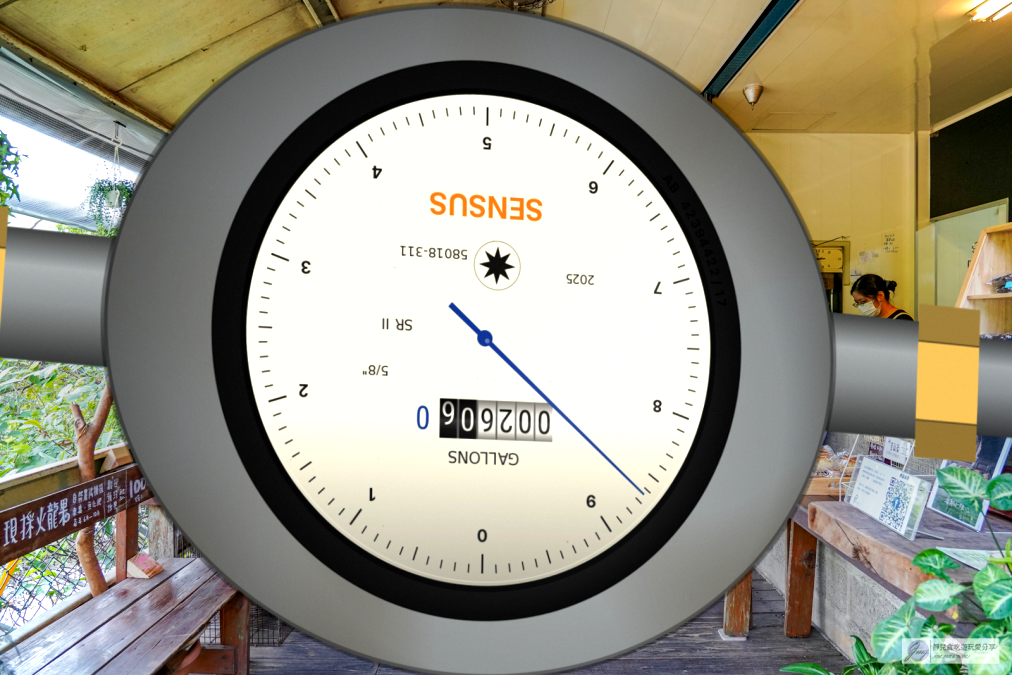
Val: 26058.6 gal
